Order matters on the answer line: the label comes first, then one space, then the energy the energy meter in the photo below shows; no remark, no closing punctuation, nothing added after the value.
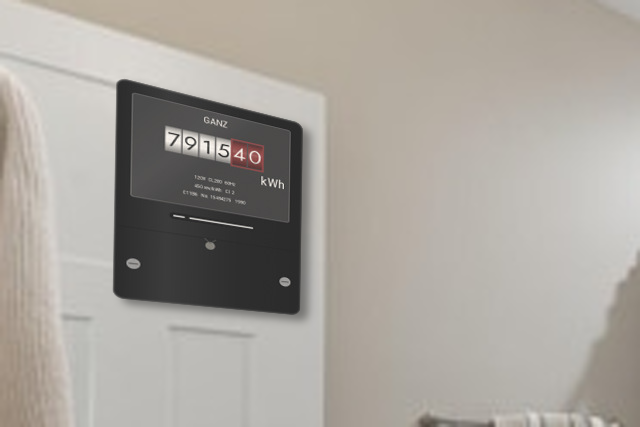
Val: 7915.40 kWh
